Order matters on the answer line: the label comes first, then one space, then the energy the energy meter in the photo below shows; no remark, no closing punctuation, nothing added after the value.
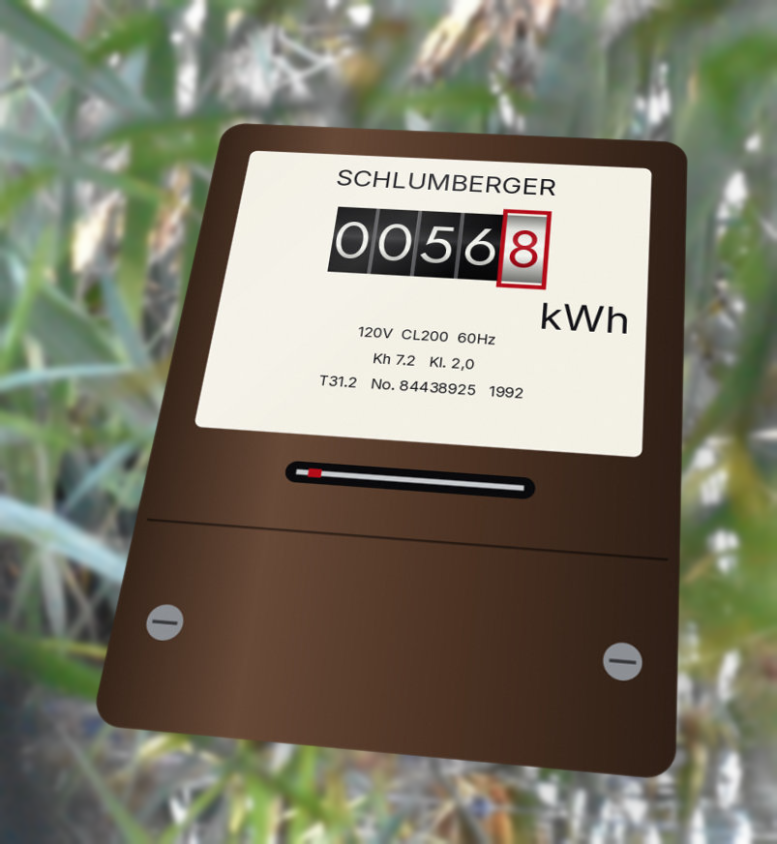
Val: 56.8 kWh
